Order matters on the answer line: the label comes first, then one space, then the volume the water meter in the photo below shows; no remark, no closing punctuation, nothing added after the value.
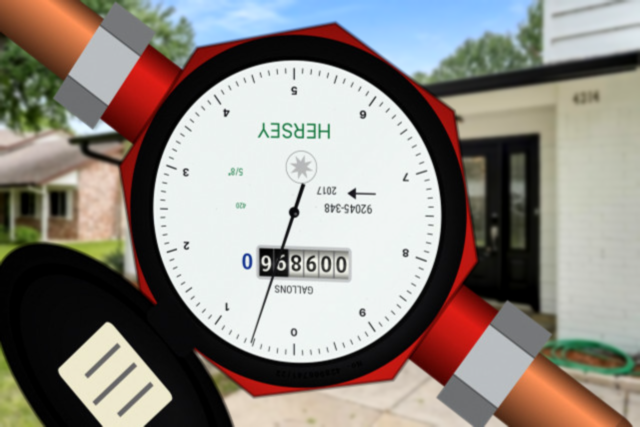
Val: 98960.5 gal
